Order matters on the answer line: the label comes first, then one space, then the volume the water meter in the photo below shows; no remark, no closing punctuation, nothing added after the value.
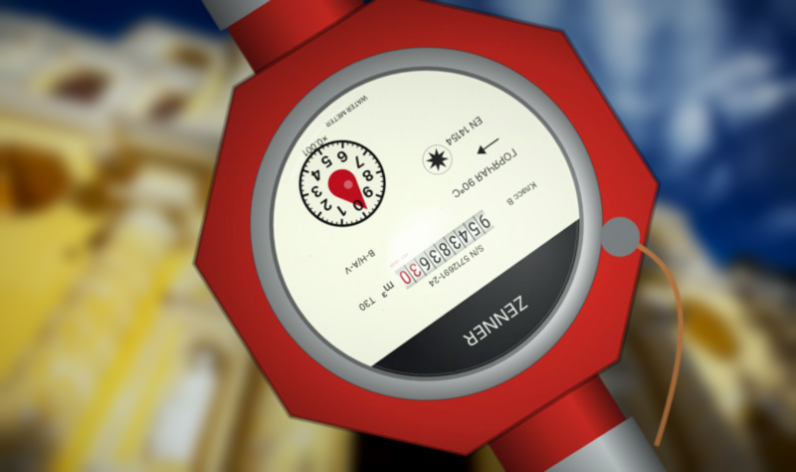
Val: 9543836.299 m³
